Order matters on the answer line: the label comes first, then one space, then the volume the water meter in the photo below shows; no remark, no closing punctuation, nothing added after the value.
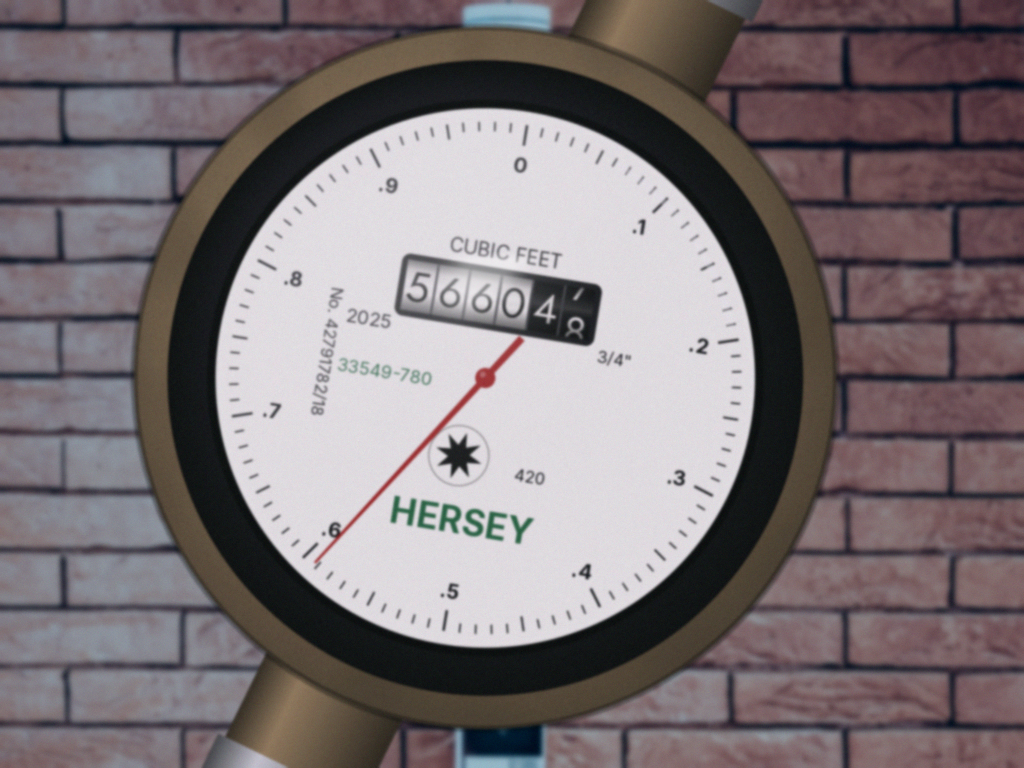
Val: 566047.59 ft³
